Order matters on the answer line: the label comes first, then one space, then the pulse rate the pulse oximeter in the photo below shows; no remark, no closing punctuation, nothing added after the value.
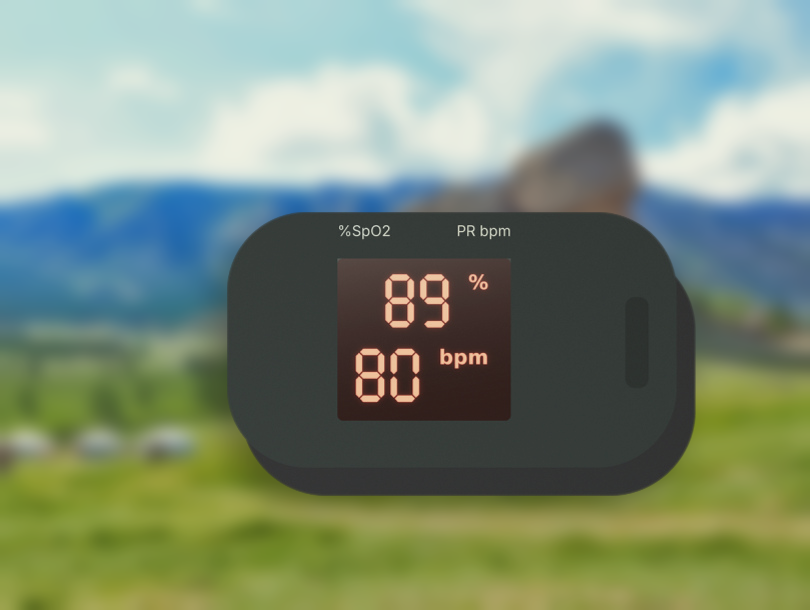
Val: 80 bpm
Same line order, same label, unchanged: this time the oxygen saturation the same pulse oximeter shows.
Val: 89 %
